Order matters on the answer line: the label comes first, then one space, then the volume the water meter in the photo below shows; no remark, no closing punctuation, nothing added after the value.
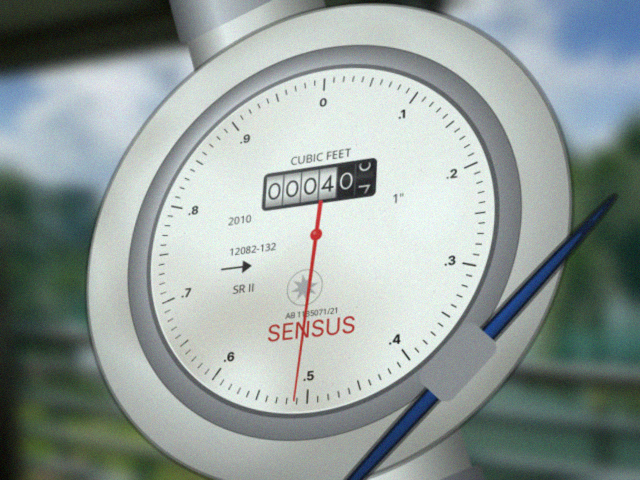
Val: 406.51 ft³
